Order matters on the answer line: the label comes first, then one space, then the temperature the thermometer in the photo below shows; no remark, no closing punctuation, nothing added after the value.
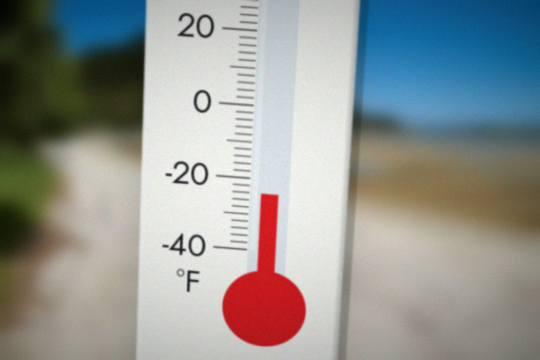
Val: -24 °F
